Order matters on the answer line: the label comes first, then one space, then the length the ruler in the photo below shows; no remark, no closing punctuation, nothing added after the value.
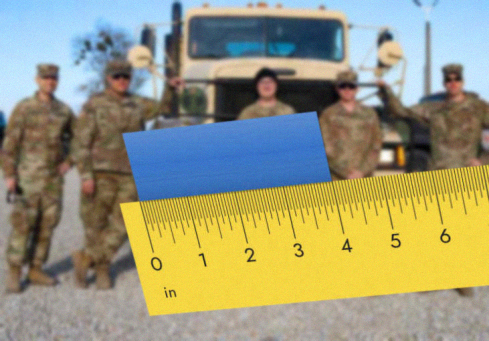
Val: 4 in
